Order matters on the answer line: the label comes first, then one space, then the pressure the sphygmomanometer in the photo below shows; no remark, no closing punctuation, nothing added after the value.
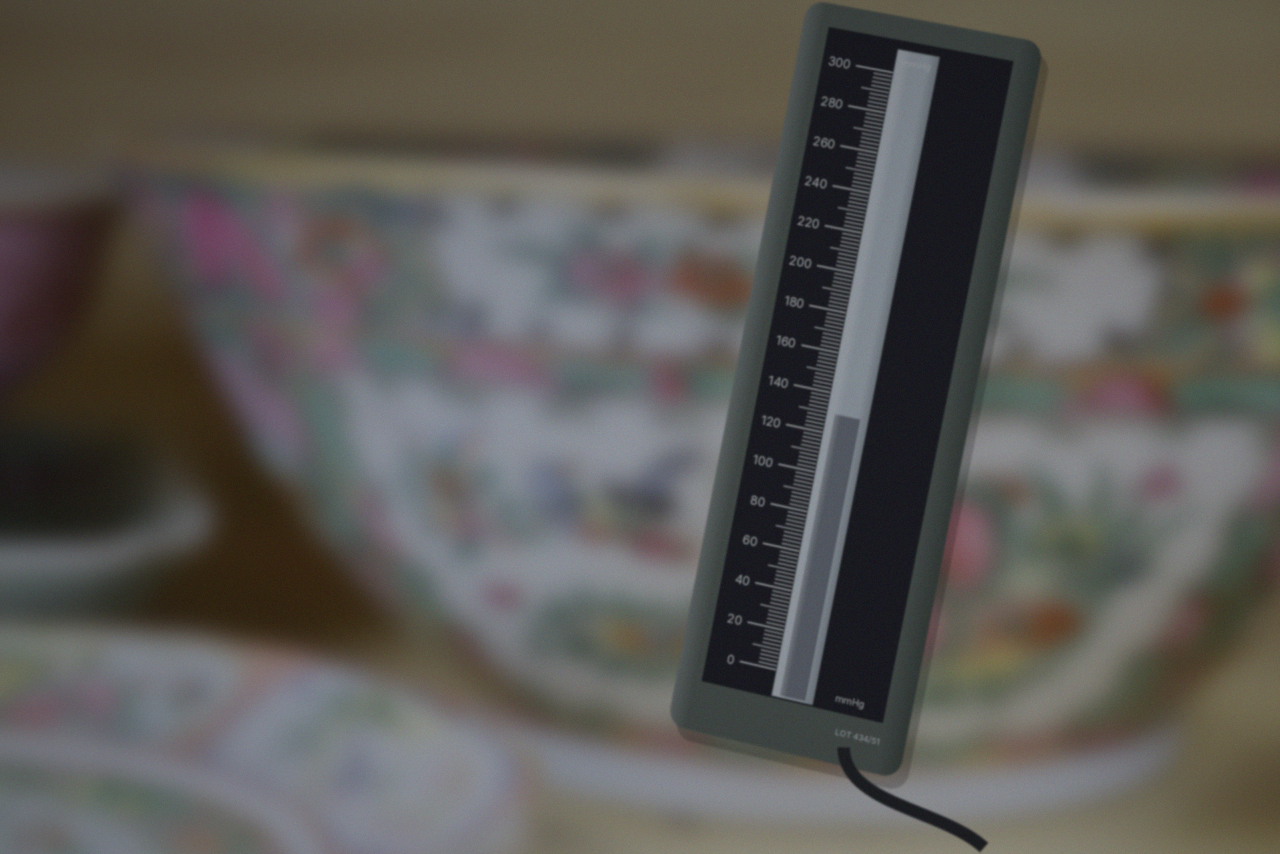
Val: 130 mmHg
